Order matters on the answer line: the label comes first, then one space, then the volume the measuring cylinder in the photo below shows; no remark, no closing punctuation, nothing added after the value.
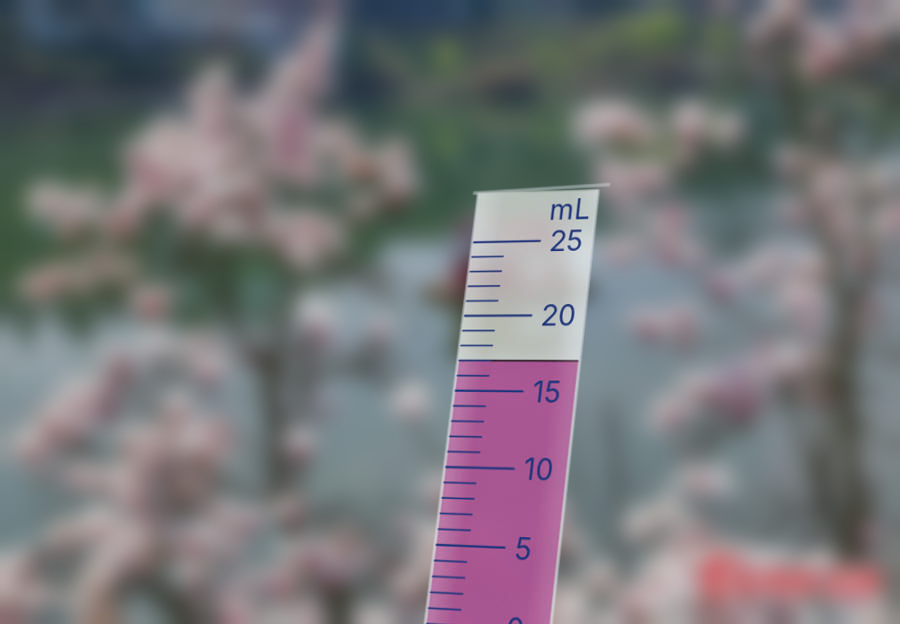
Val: 17 mL
